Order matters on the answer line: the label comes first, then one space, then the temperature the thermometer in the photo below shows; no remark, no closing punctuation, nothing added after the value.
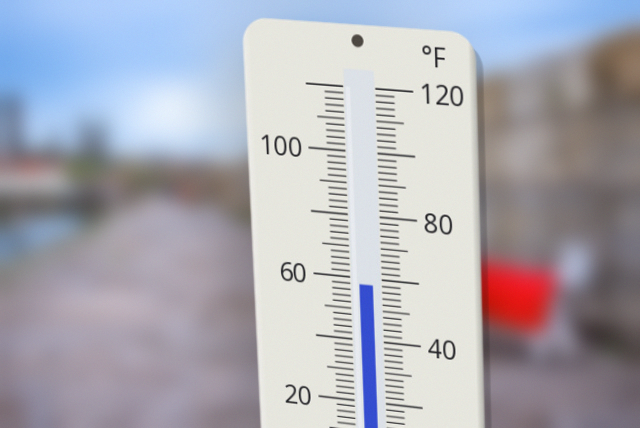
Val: 58 °F
